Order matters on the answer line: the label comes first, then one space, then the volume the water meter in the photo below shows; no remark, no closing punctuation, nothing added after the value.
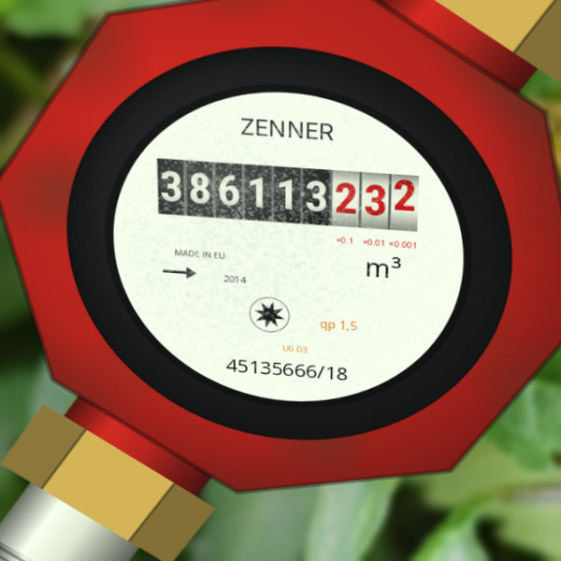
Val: 386113.232 m³
